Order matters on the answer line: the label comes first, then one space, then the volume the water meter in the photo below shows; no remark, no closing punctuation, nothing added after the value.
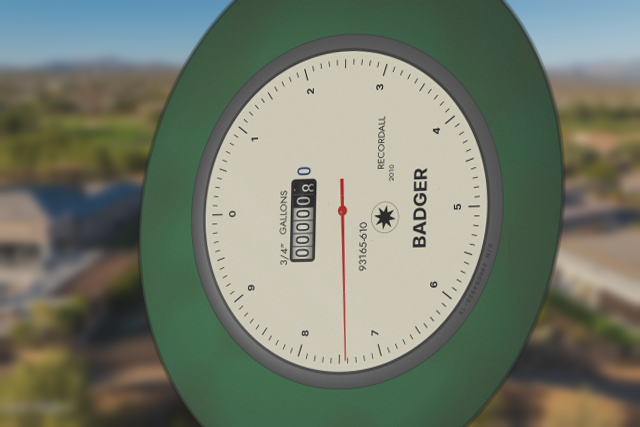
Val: 77.4 gal
